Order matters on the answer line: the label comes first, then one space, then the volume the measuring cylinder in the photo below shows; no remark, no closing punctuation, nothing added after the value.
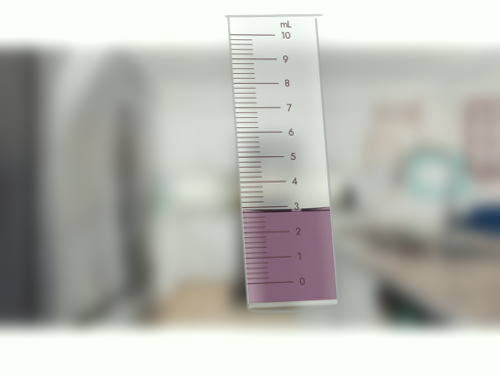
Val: 2.8 mL
